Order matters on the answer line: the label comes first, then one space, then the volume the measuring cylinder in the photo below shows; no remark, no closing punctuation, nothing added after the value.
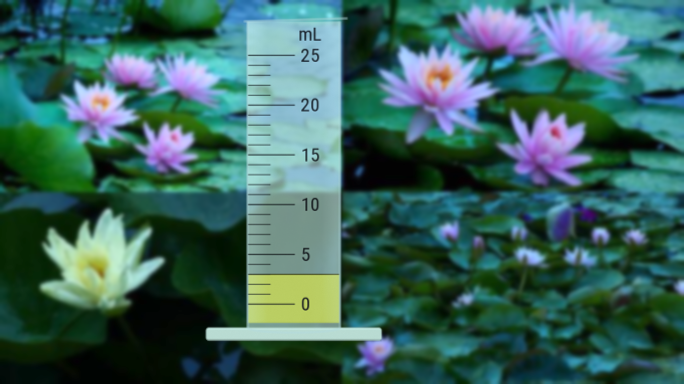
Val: 3 mL
